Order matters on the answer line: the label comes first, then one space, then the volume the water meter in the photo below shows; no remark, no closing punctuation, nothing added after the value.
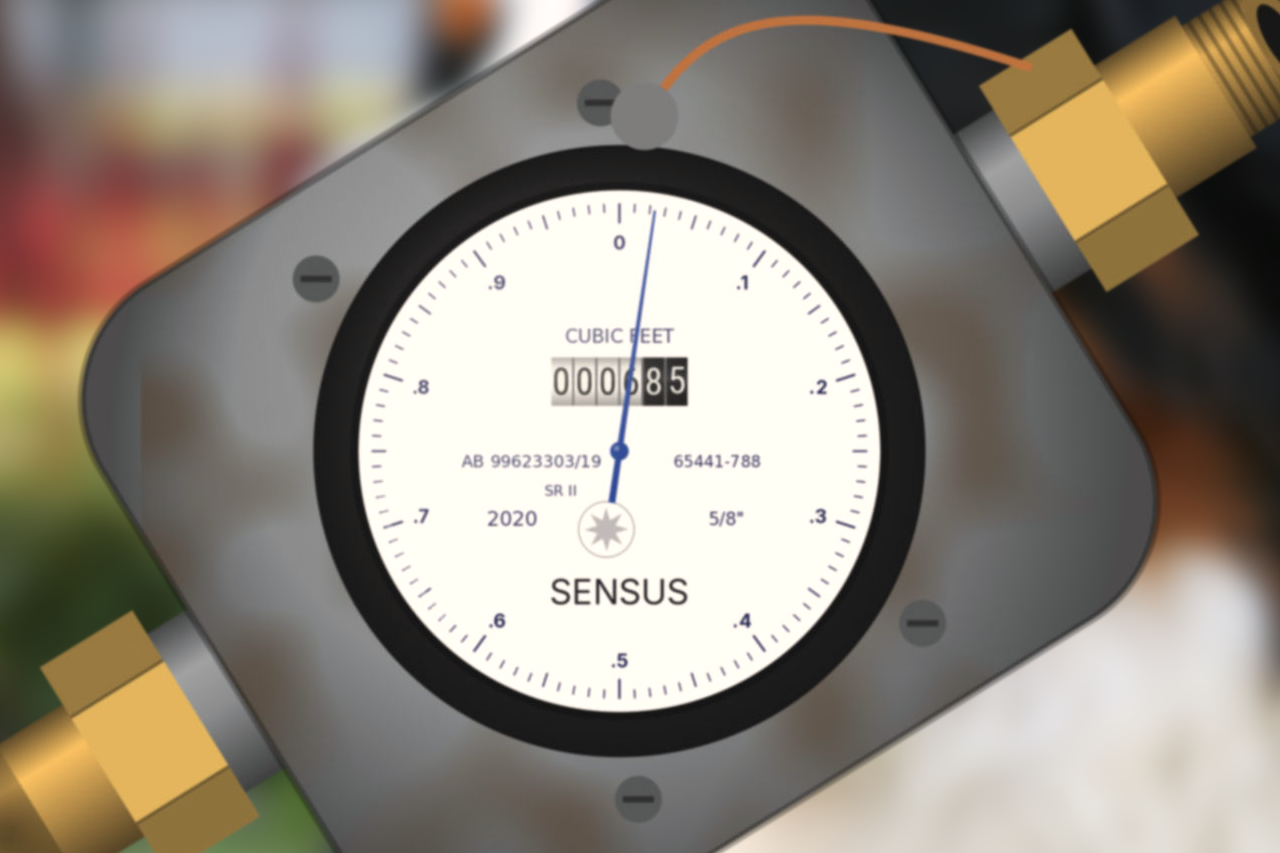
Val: 685.02 ft³
